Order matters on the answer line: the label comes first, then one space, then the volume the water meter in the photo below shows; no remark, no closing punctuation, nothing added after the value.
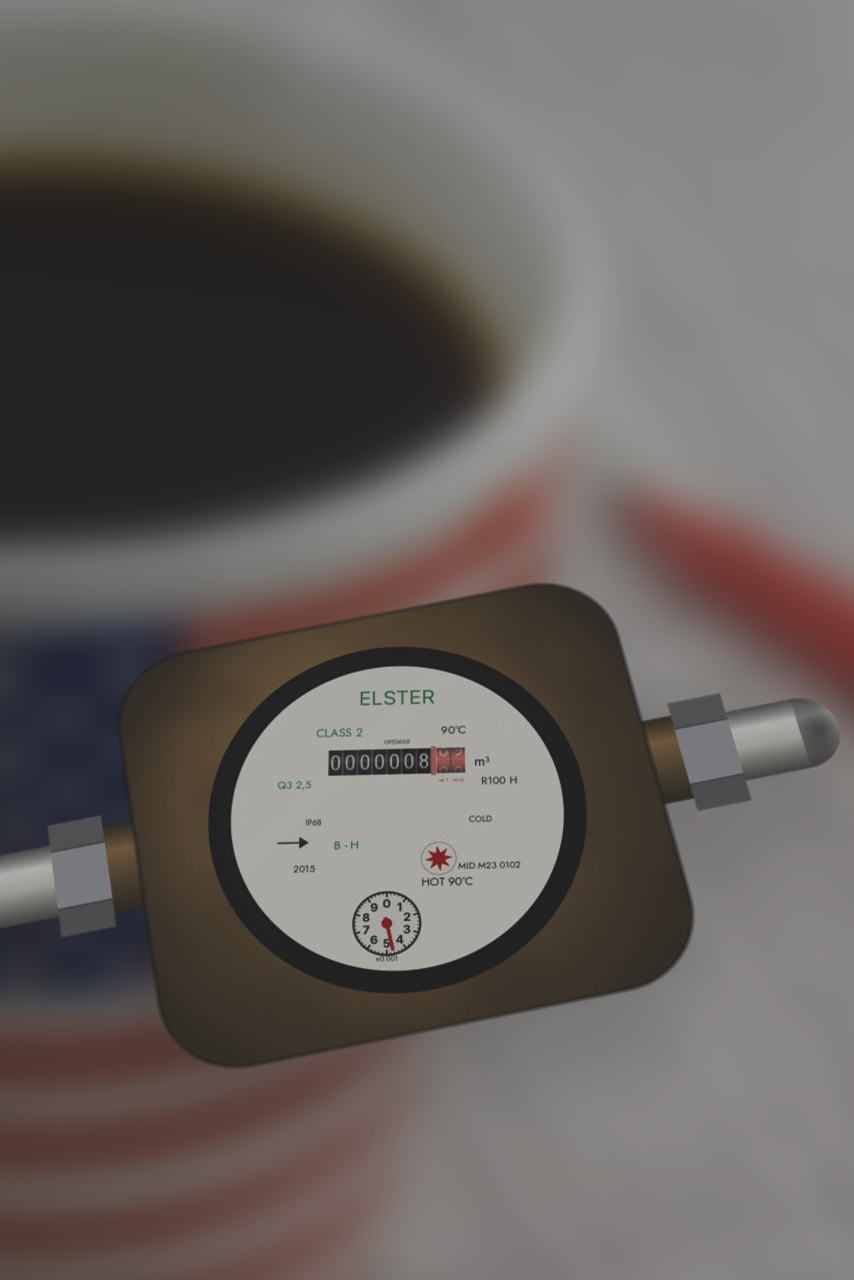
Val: 8.894 m³
